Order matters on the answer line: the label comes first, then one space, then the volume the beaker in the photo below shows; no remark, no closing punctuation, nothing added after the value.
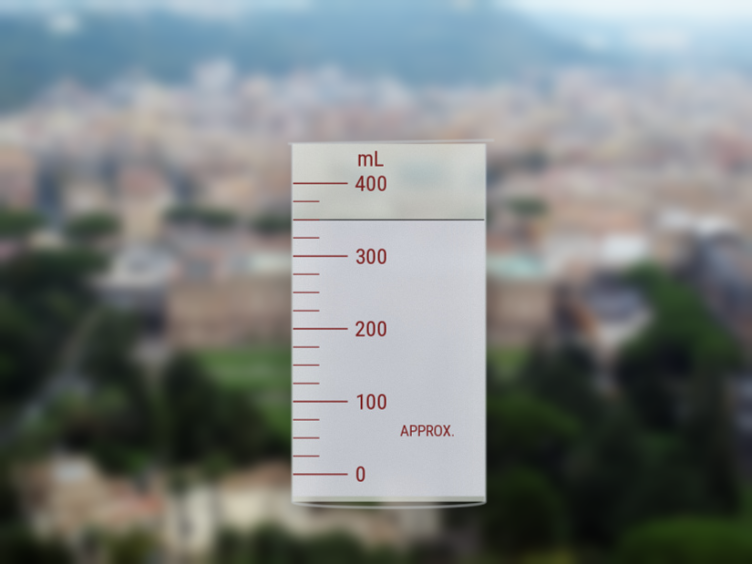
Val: 350 mL
